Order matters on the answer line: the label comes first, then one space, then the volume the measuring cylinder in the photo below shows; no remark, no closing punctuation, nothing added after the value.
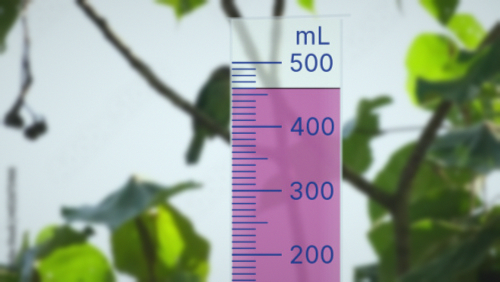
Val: 460 mL
